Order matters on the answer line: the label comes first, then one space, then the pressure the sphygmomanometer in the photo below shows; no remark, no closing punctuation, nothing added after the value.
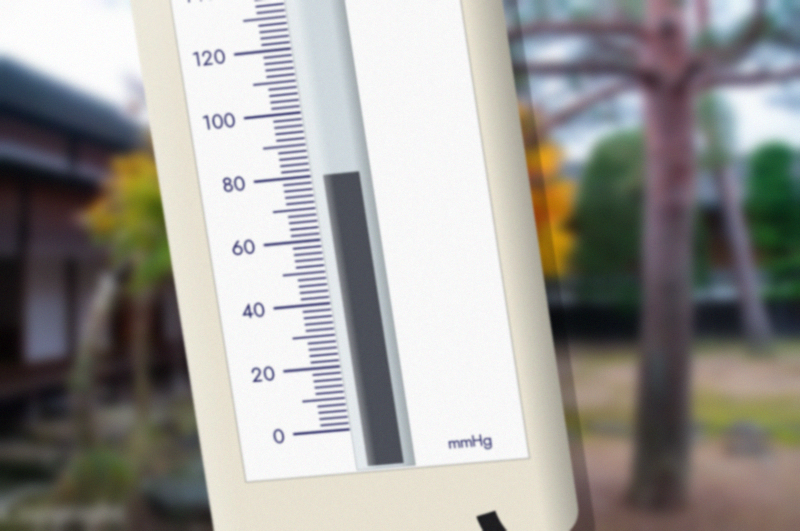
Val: 80 mmHg
